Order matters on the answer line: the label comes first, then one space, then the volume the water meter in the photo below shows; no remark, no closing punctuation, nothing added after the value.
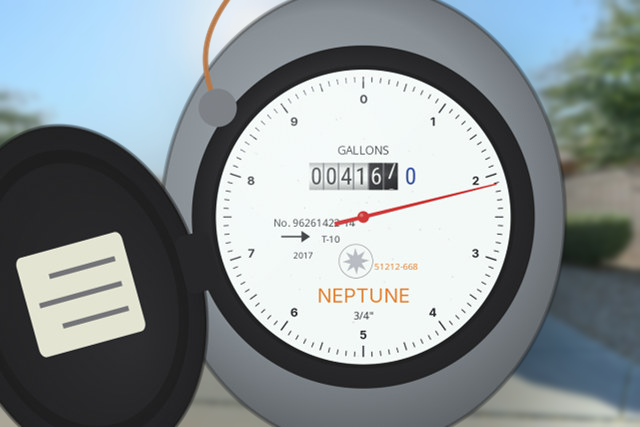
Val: 41672.1 gal
